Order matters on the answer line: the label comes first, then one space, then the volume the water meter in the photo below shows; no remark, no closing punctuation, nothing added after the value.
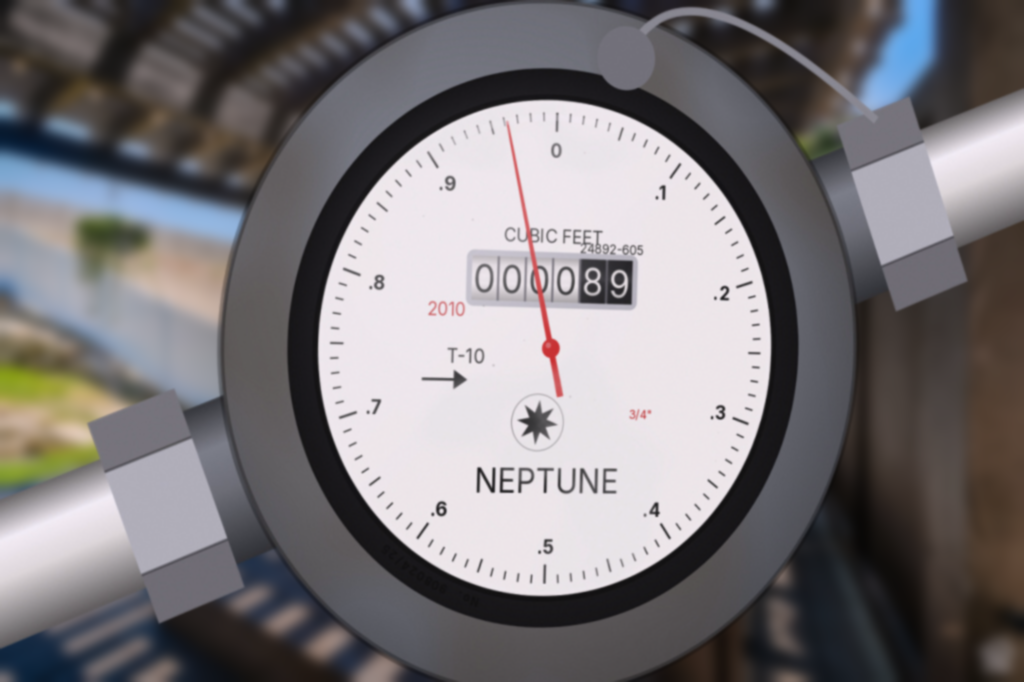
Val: 88.96 ft³
